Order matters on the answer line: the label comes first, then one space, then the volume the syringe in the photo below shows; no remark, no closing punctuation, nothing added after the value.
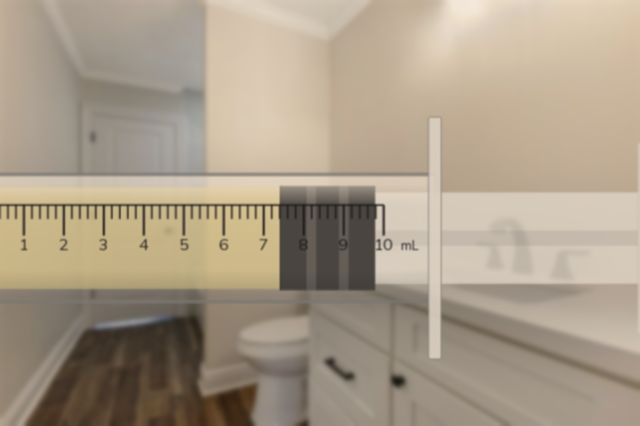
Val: 7.4 mL
